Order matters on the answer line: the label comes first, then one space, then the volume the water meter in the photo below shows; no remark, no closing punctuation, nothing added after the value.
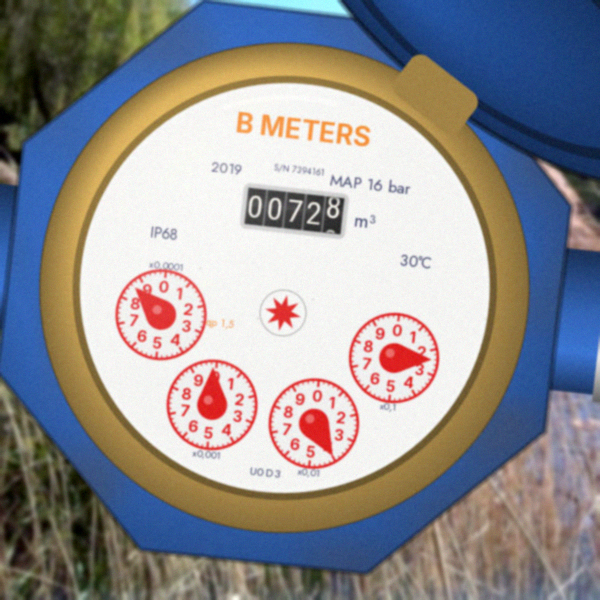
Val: 728.2398 m³
